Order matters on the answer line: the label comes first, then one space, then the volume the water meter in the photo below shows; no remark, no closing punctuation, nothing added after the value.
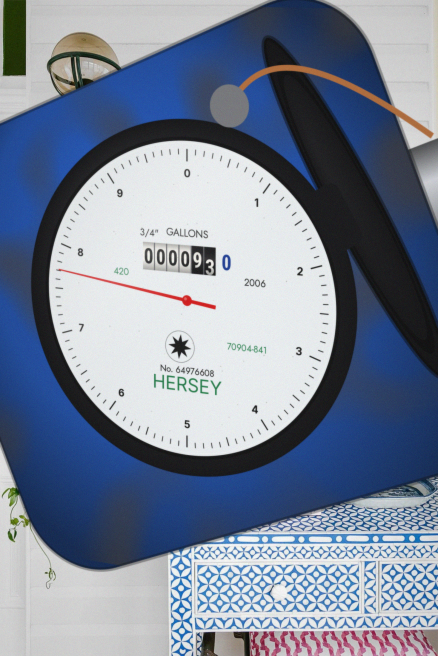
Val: 927.7 gal
